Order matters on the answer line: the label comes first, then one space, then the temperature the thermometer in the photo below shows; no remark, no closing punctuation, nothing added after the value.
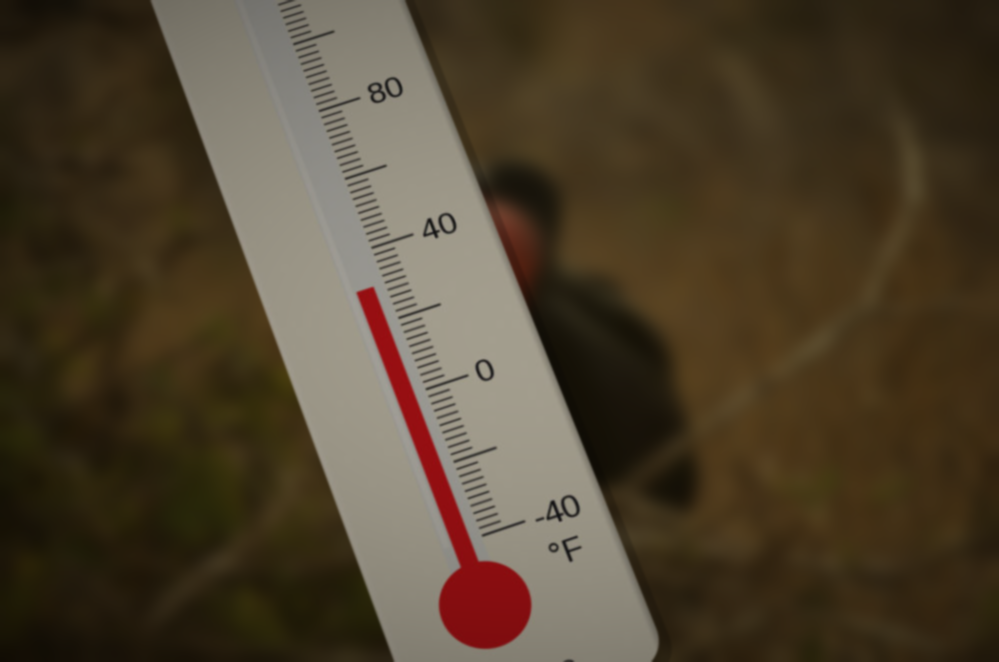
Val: 30 °F
